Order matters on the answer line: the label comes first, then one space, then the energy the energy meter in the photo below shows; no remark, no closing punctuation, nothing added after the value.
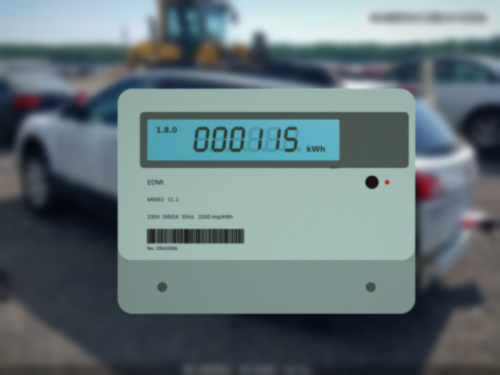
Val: 115 kWh
